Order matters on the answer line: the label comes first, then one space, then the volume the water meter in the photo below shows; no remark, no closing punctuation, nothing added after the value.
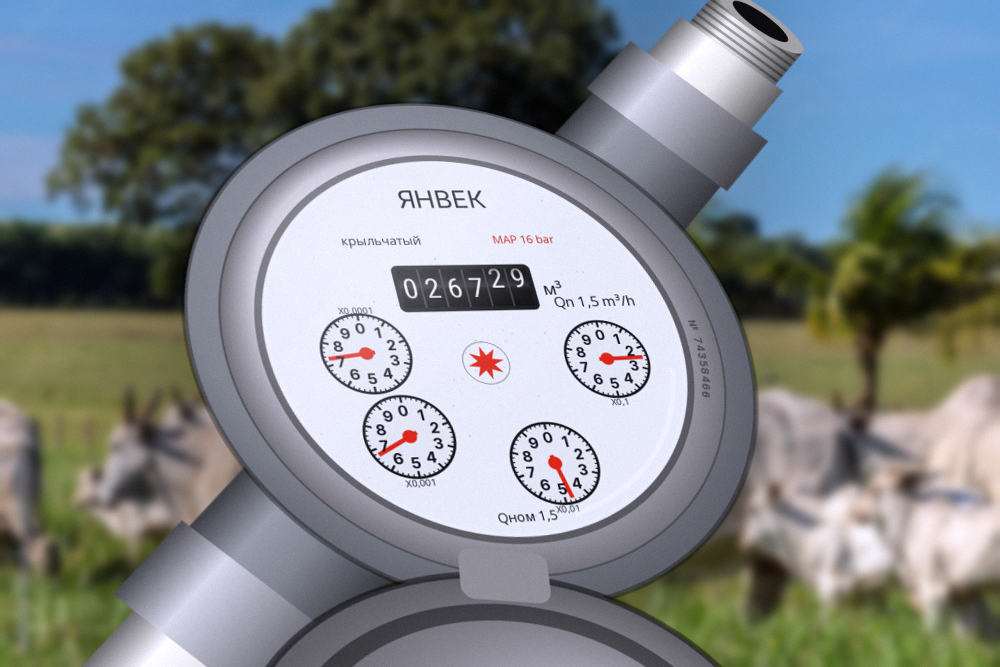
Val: 26729.2467 m³
